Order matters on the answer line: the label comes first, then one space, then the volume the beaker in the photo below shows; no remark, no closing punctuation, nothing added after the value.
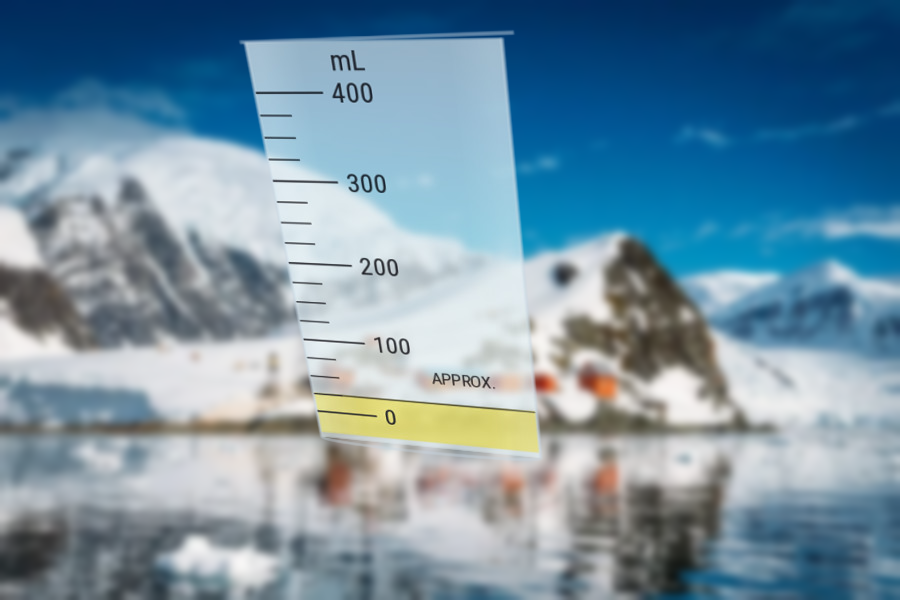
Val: 25 mL
